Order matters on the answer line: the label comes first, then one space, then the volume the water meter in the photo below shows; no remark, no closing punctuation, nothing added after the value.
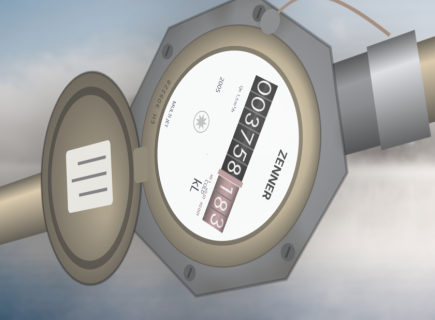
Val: 3758.183 kL
